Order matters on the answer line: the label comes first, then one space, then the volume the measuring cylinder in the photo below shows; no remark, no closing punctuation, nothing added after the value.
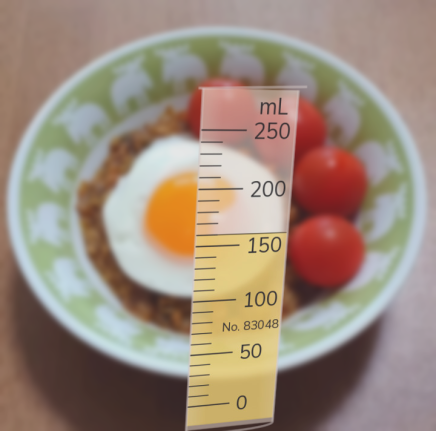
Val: 160 mL
